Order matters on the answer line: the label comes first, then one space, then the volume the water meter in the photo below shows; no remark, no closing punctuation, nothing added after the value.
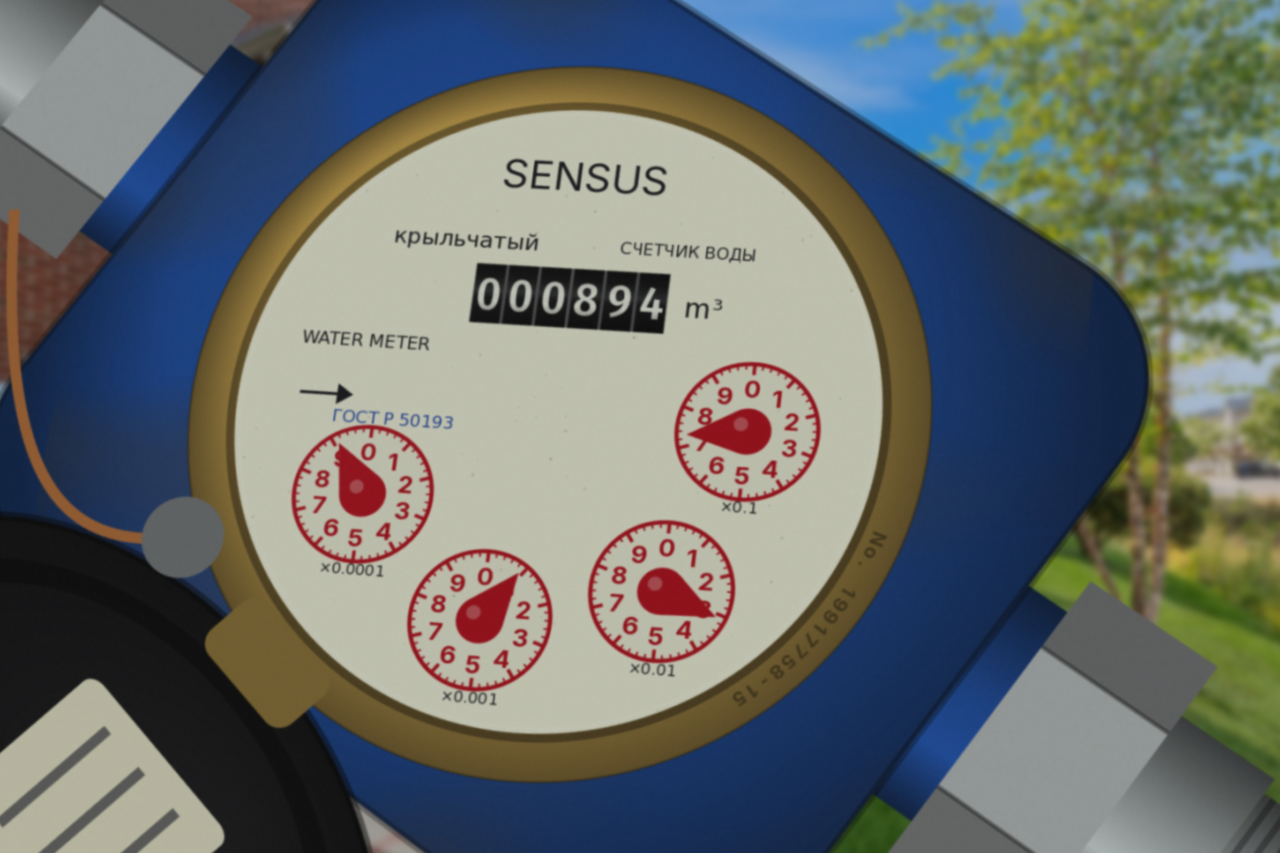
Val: 894.7309 m³
